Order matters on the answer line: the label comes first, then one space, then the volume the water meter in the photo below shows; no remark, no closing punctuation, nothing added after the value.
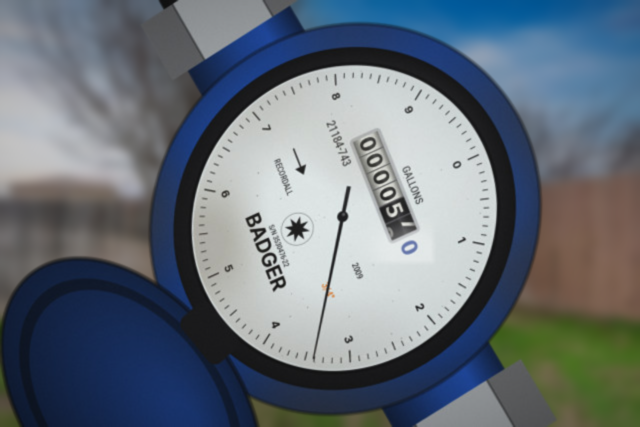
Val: 573.4 gal
